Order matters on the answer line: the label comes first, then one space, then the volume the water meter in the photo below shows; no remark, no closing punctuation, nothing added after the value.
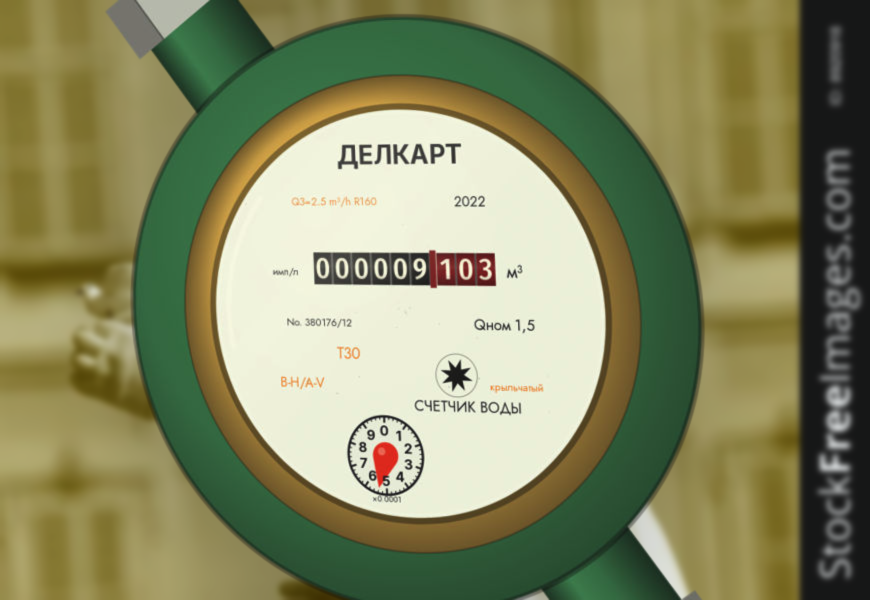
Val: 9.1035 m³
